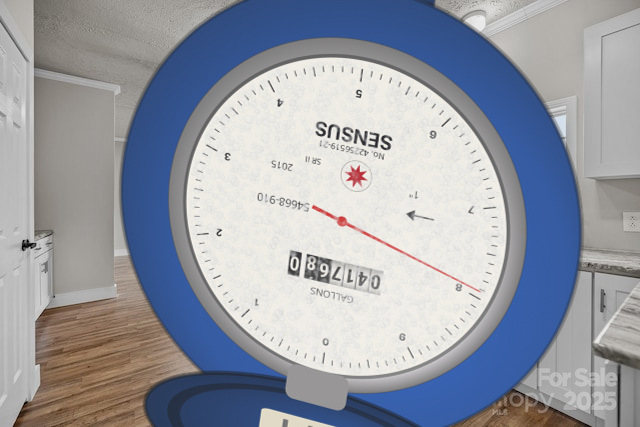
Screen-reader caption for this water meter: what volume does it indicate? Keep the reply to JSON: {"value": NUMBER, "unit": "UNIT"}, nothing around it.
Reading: {"value": 417677.9, "unit": "gal"}
